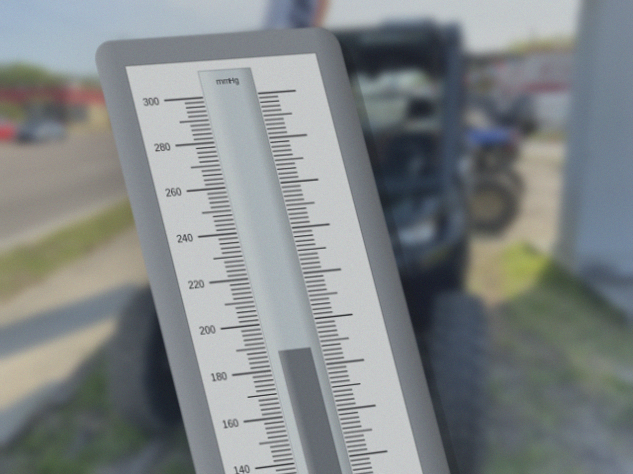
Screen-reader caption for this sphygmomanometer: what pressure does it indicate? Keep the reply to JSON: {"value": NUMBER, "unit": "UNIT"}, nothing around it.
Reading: {"value": 188, "unit": "mmHg"}
